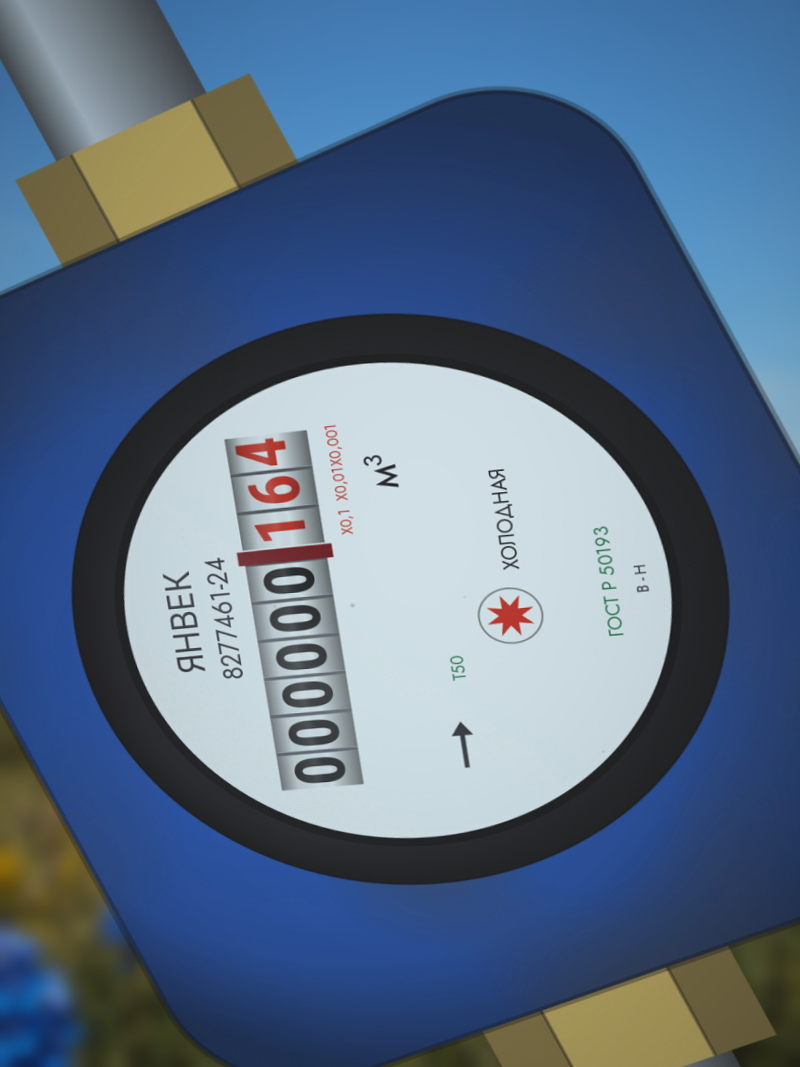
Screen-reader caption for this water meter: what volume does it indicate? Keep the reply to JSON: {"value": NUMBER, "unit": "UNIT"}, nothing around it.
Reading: {"value": 0.164, "unit": "m³"}
